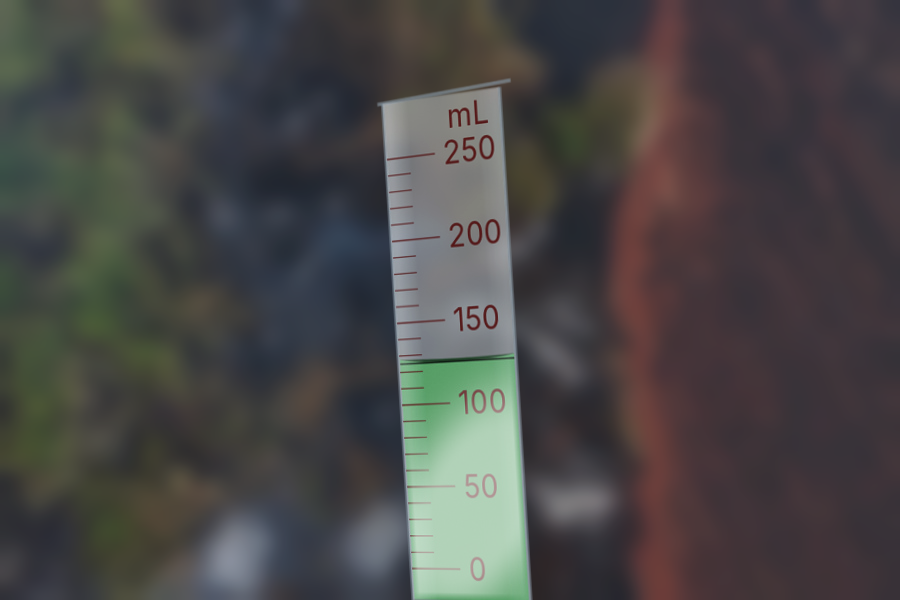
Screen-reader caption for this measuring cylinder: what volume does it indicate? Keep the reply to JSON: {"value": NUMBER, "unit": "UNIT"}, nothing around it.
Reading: {"value": 125, "unit": "mL"}
